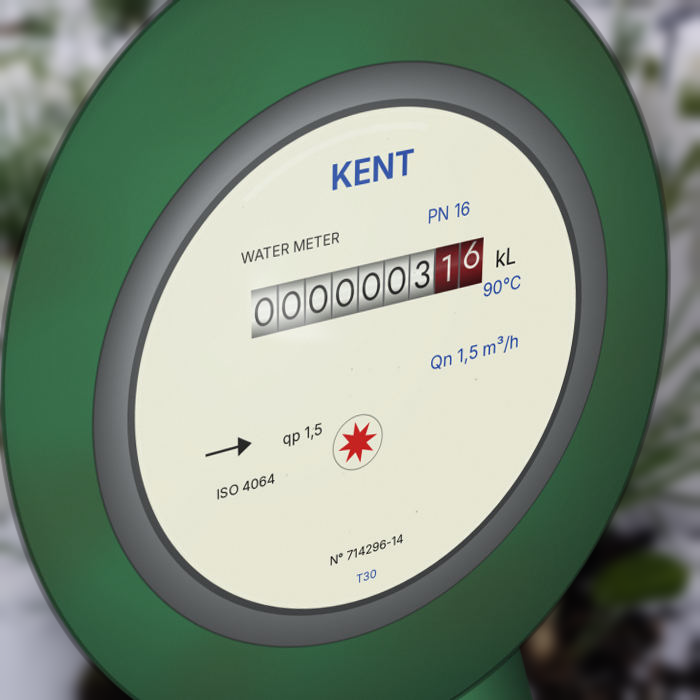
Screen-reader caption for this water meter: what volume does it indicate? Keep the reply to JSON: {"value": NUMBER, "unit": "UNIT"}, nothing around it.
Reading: {"value": 3.16, "unit": "kL"}
